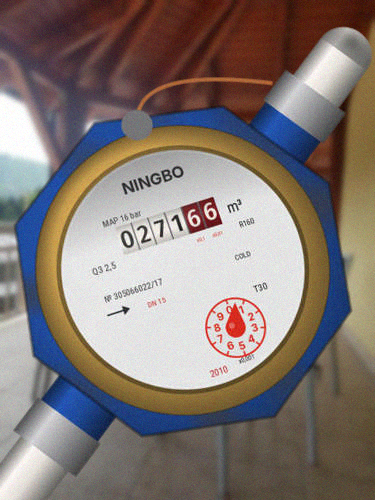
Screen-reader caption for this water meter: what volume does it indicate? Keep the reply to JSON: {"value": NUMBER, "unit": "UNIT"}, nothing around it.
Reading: {"value": 271.660, "unit": "m³"}
